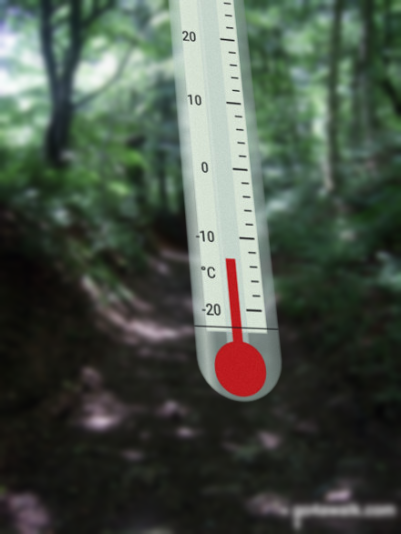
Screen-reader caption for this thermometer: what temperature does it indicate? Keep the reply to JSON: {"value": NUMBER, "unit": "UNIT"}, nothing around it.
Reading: {"value": -13, "unit": "°C"}
